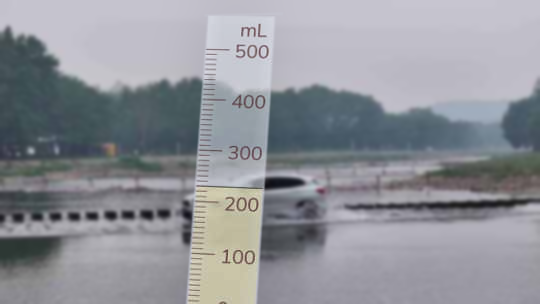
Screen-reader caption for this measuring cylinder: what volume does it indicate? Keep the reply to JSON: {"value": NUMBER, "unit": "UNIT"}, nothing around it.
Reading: {"value": 230, "unit": "mL"}
